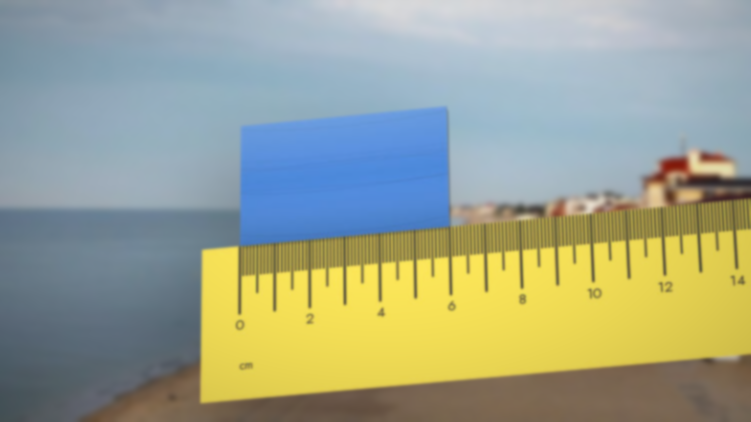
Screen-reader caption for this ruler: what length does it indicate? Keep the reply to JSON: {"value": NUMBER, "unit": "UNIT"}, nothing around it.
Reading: {"value": 6, "unit": "cm"}
